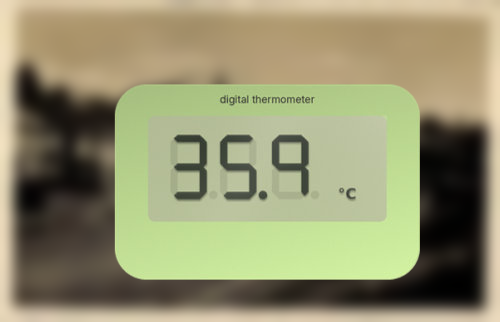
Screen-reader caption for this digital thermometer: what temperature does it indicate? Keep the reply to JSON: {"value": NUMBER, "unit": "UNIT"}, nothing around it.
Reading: {"value": 35.9, "unit": "°C"}
